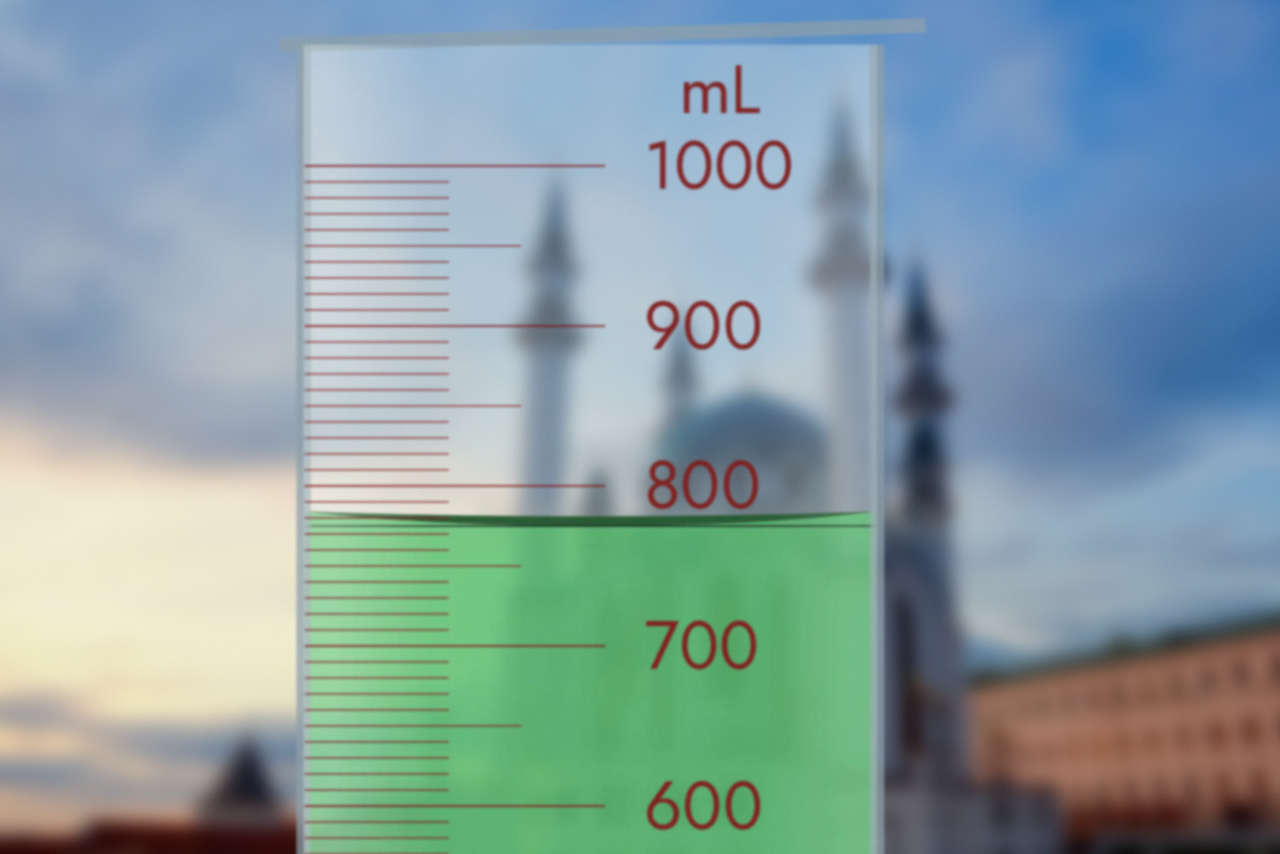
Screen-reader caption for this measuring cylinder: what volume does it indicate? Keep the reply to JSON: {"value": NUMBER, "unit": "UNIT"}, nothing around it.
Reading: {"value": 775, "unit": "mL"}
